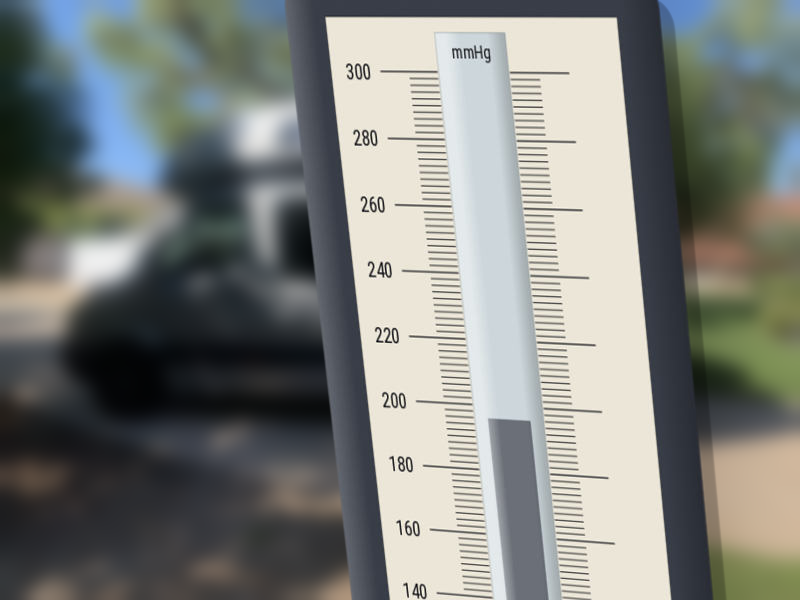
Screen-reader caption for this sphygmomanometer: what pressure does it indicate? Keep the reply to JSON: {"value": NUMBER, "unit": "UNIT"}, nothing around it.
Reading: {"value": 196, "unit": "mmHg"}
